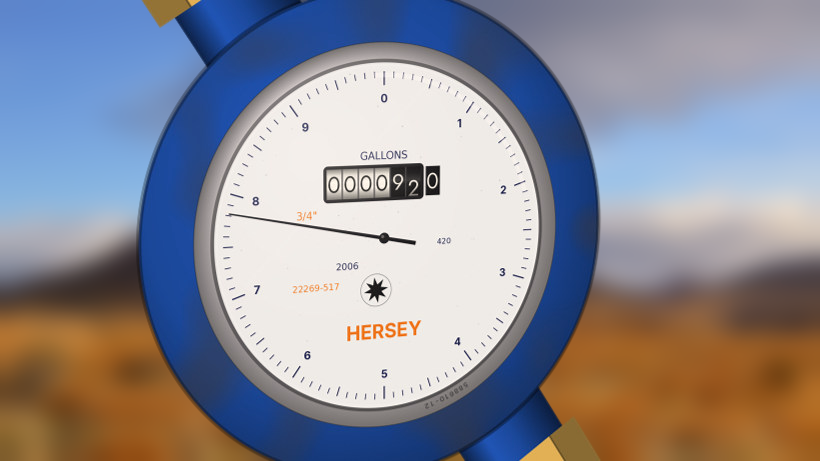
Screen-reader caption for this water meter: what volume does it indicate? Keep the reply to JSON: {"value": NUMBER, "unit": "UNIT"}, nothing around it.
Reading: {"value": 917.8, "unit": "gal"}
